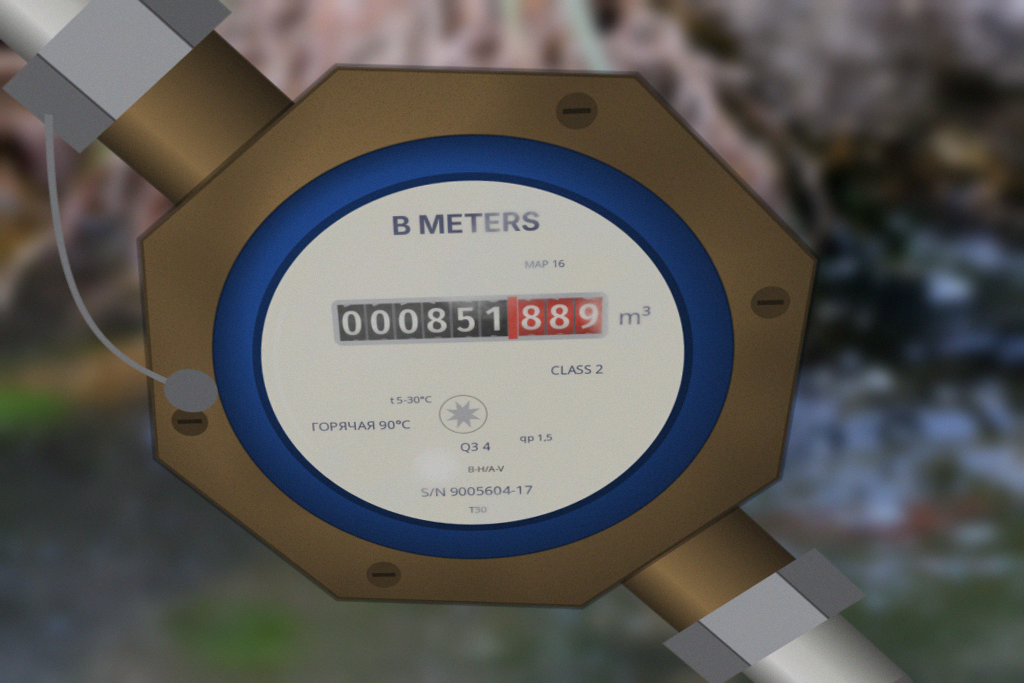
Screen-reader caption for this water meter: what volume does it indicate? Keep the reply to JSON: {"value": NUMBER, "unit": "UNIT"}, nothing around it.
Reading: {"value": 851.889, "unit": "m³"}
